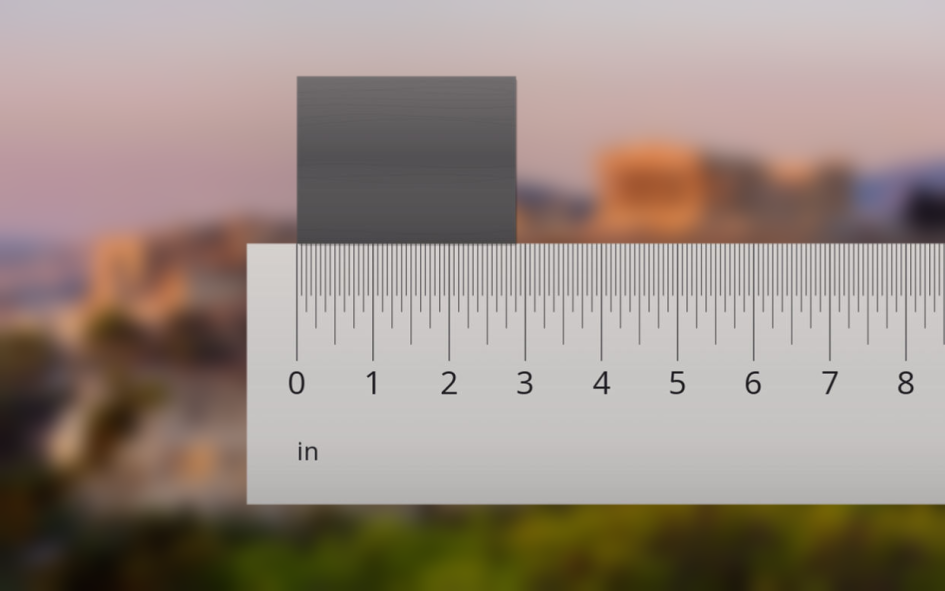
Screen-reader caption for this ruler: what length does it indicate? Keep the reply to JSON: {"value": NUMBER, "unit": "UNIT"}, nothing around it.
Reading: {"value": 2.875, "unit": "in"}
